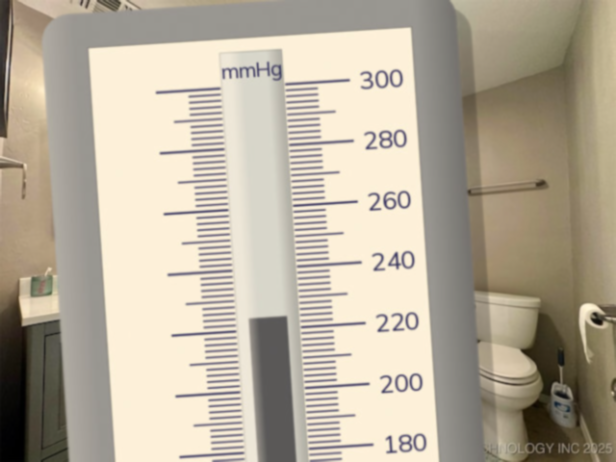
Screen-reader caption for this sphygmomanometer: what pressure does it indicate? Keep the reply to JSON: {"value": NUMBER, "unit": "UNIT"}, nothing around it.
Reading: {"value": 224, "unit": "mmHg"}
